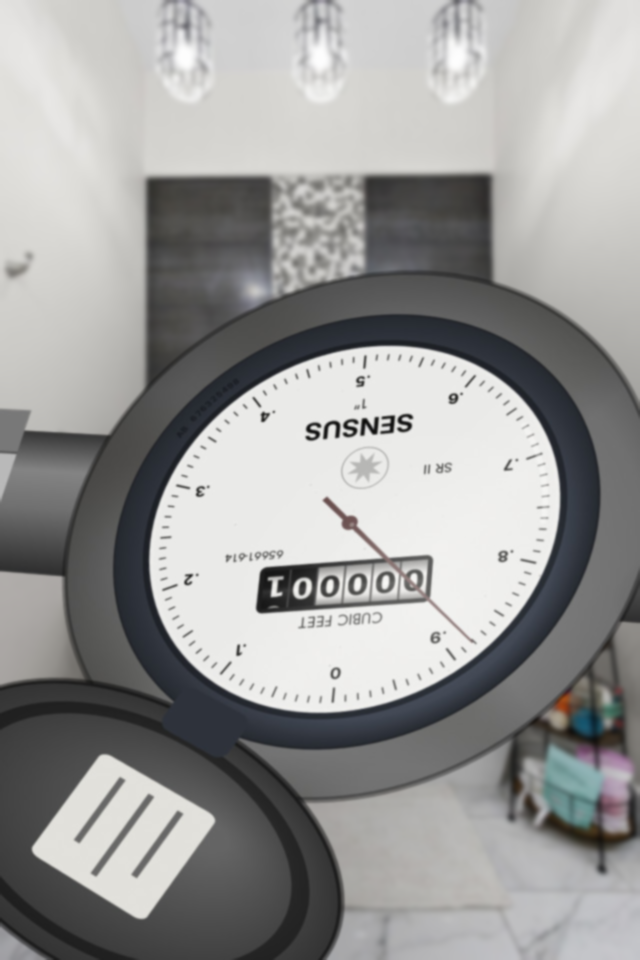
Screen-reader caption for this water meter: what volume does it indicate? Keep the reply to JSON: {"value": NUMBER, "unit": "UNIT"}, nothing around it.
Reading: {"value": 0.88, "unit": "ft³"}
